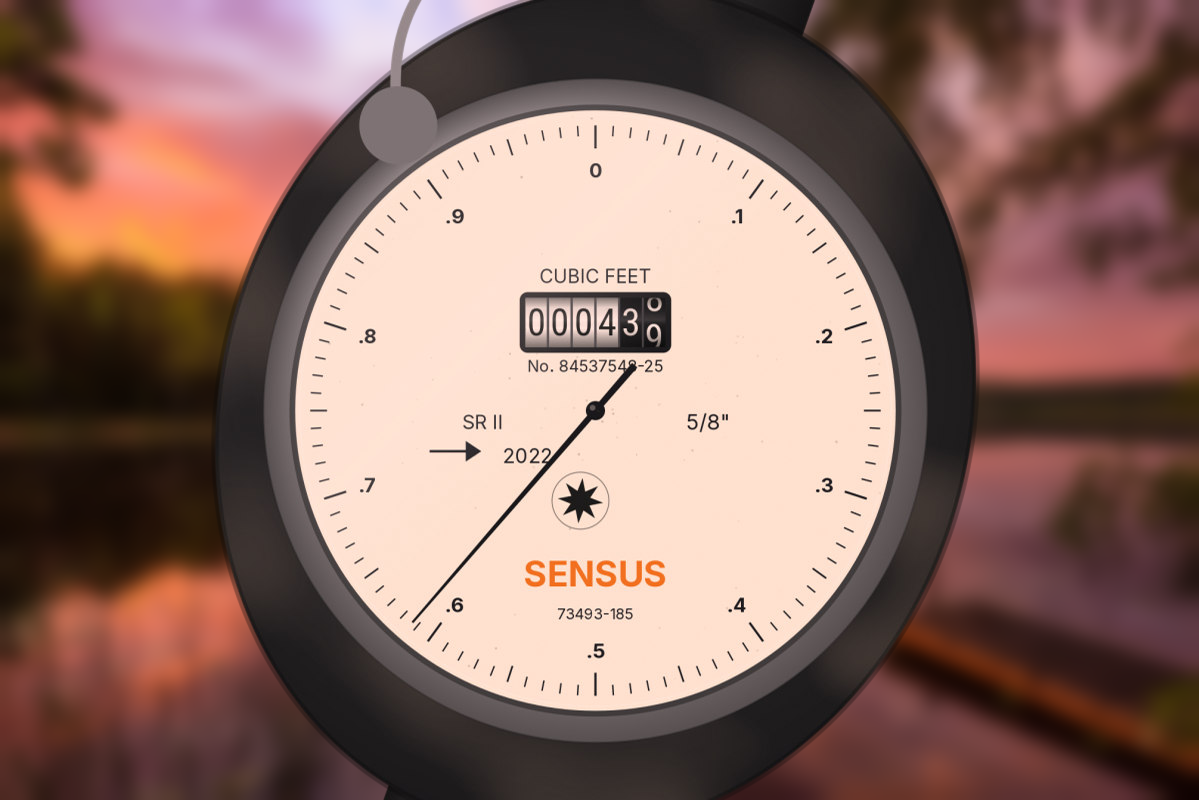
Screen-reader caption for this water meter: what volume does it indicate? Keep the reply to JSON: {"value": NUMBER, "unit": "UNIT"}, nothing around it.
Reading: {"value": 438.61, "unit": "ft³"}
